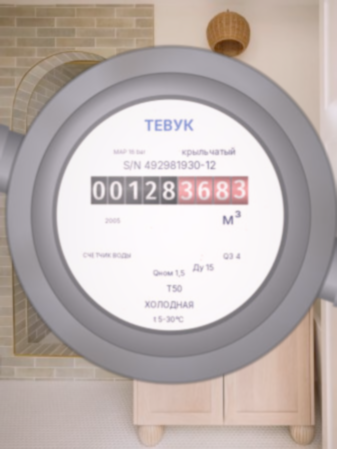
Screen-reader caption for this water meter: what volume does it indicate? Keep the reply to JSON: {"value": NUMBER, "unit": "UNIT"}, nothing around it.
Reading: {"value": 128.3683, "unit": "m³"}
